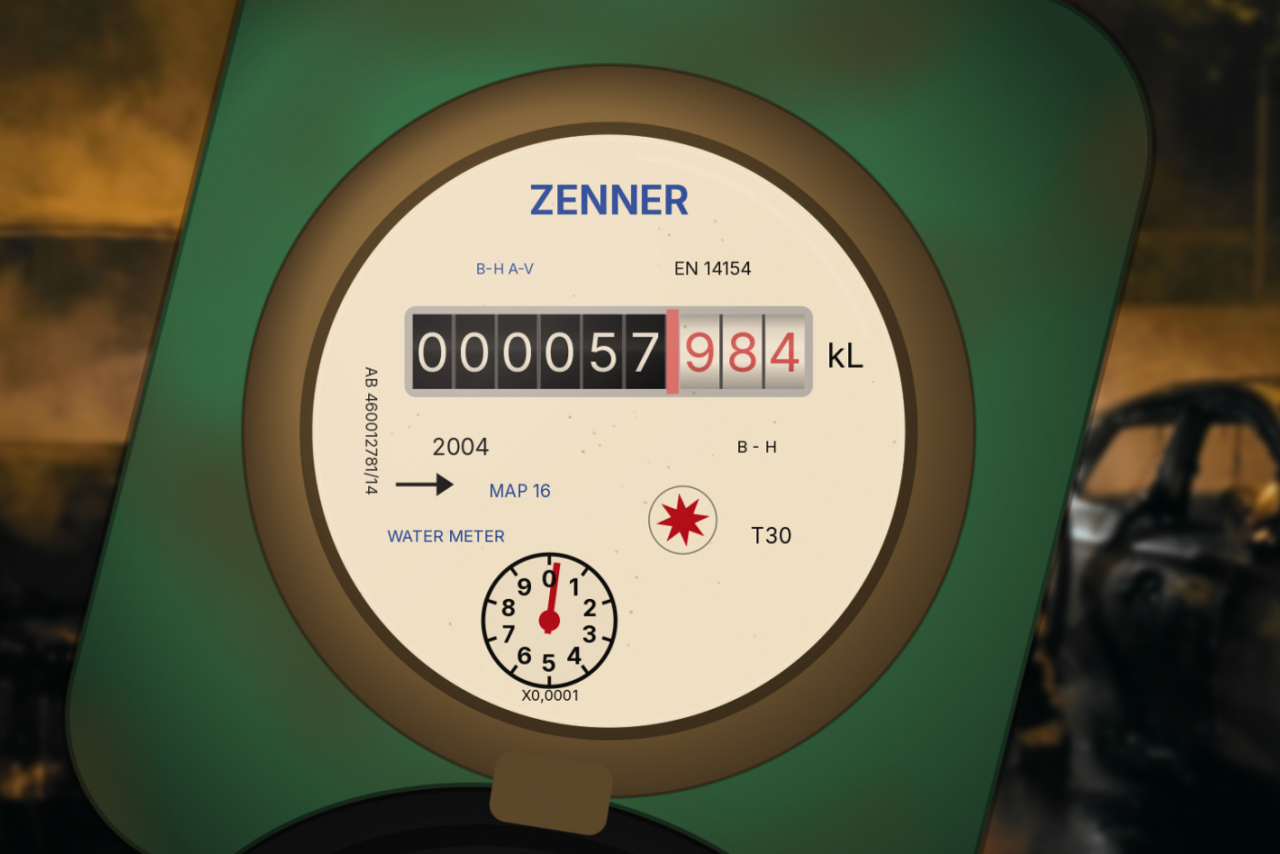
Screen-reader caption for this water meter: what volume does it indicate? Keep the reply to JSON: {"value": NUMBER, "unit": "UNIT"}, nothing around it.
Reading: {"value": 57.9840, "unit": "kL"}
